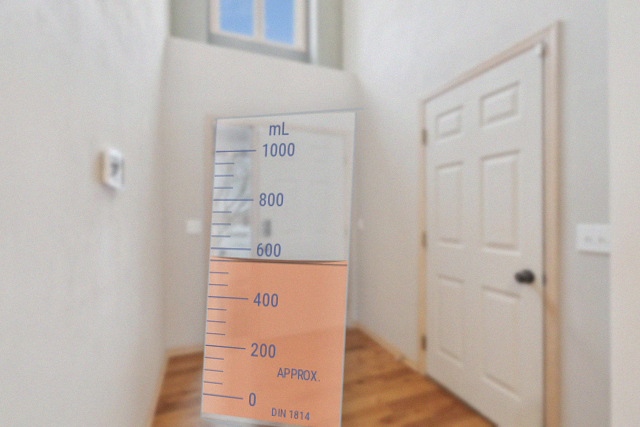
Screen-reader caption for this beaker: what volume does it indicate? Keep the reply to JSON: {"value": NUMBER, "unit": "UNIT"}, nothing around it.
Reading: {"value": 550, "unit": "mL"}
